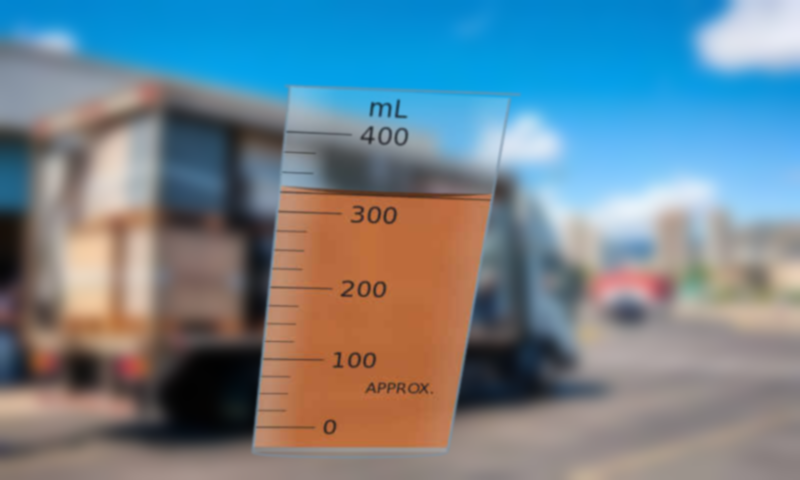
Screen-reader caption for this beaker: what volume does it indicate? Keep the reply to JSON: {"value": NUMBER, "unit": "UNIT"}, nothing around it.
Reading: {"value": 325, "unit": "mL"}
